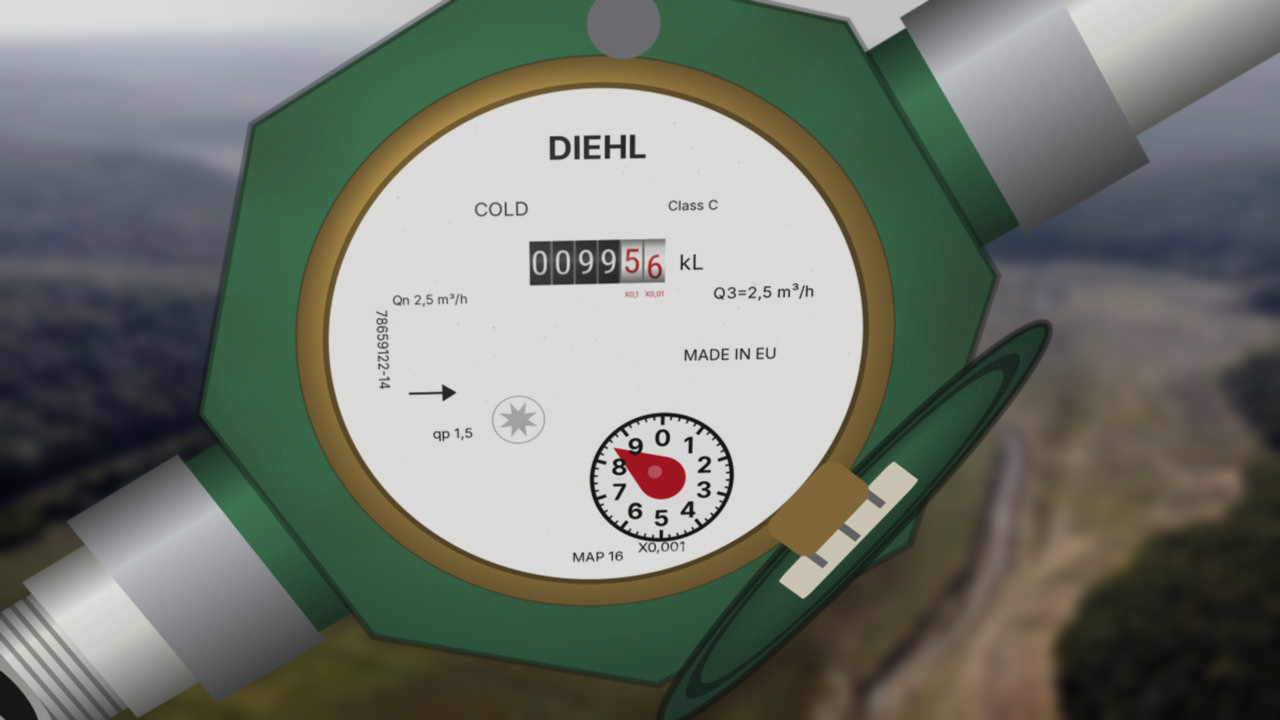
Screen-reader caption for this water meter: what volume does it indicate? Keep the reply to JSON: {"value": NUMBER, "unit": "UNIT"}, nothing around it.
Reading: {"value": 99.558, "unit": "kL"}
